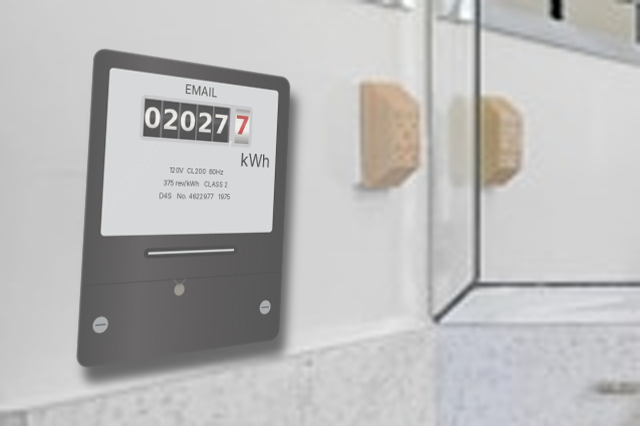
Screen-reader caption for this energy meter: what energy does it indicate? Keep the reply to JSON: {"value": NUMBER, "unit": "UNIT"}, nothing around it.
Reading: {"value": 2027.7, "unit": "kWh"}
